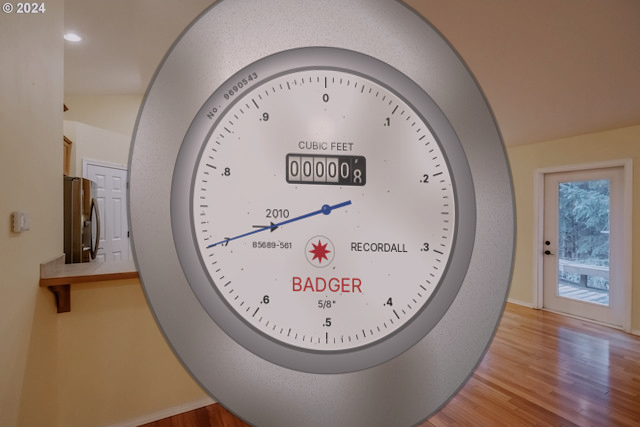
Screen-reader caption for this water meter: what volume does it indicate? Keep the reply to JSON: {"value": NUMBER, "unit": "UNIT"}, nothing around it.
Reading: {"value": 7.70, "unit": "ft³"}
